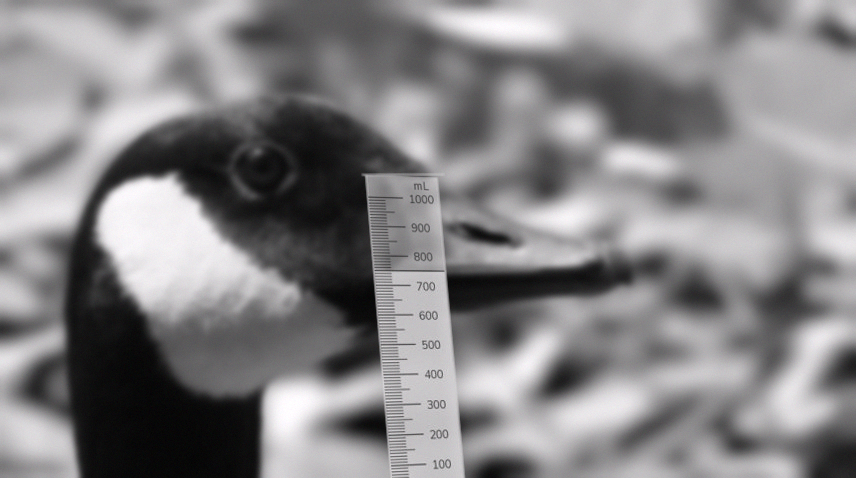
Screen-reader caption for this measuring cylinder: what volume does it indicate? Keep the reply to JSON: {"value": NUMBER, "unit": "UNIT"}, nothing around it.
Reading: {"value": 750, "unit": "mL"}
